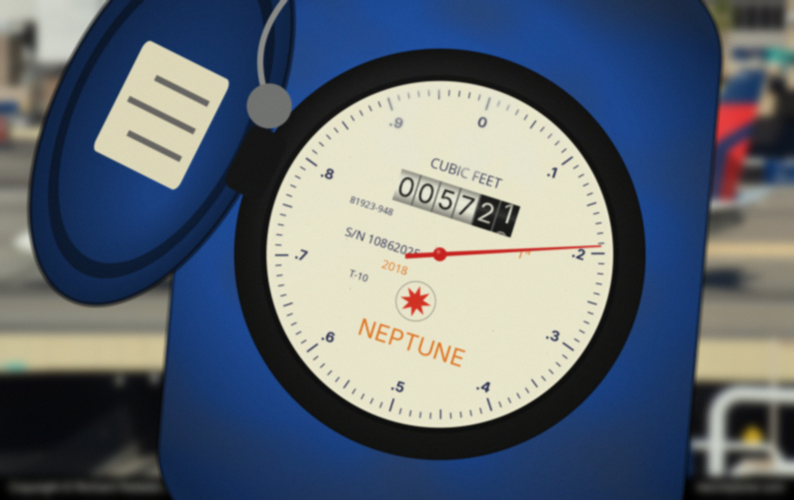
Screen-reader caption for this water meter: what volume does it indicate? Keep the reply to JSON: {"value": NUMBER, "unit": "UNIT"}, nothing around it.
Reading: {"value": 5721.19, "unit": "ft³"}
